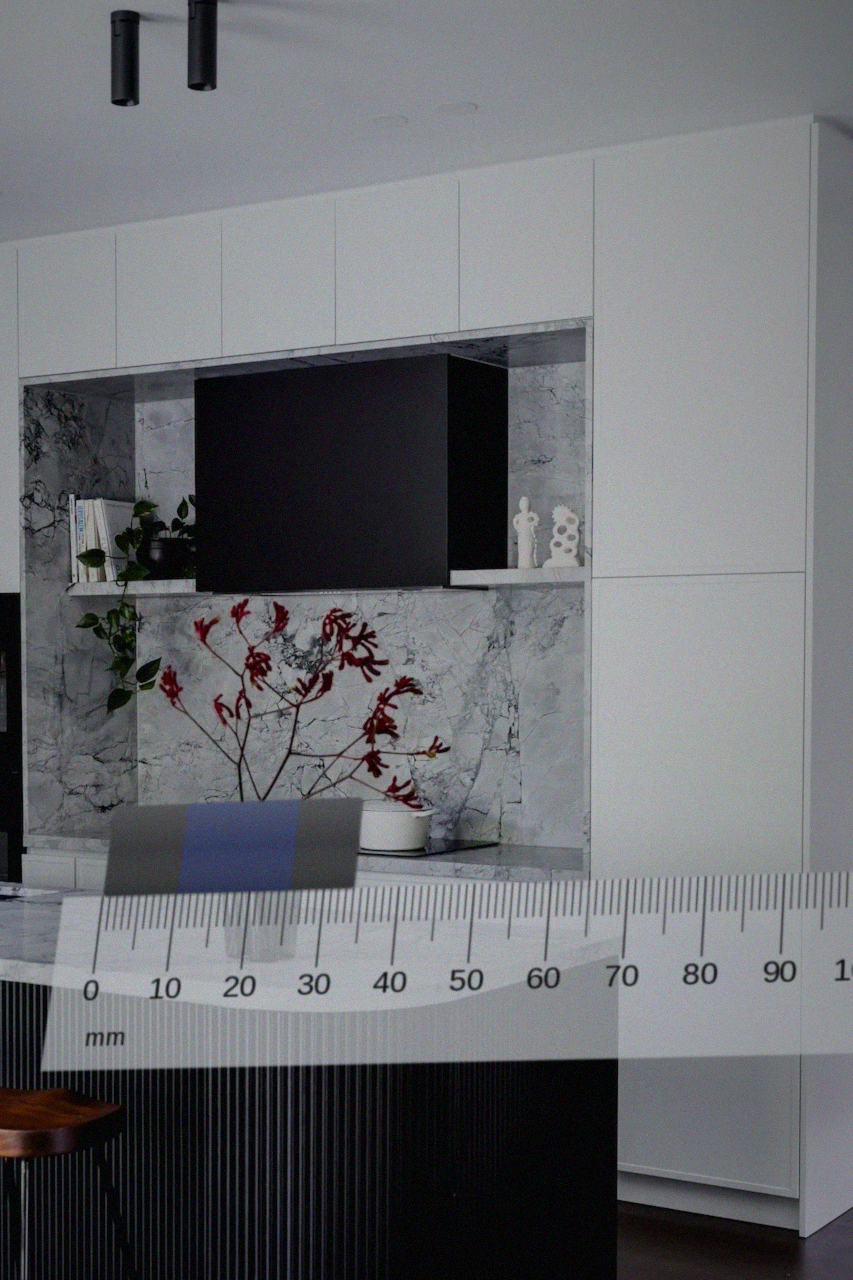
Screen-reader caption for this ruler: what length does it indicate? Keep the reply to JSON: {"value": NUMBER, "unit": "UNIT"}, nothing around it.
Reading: {"value": 34, "unit": "mm"}
